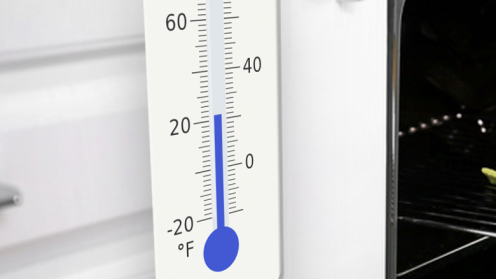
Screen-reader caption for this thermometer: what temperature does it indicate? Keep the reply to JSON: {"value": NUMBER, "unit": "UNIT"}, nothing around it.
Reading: {"value": 22, "unit": "°F"}
